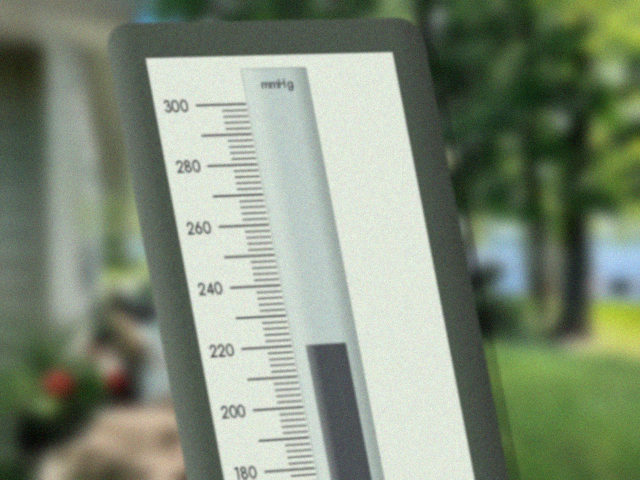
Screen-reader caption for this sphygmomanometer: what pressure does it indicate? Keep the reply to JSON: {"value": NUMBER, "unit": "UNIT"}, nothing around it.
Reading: {"value": 220, "unit": "mmHg"}
